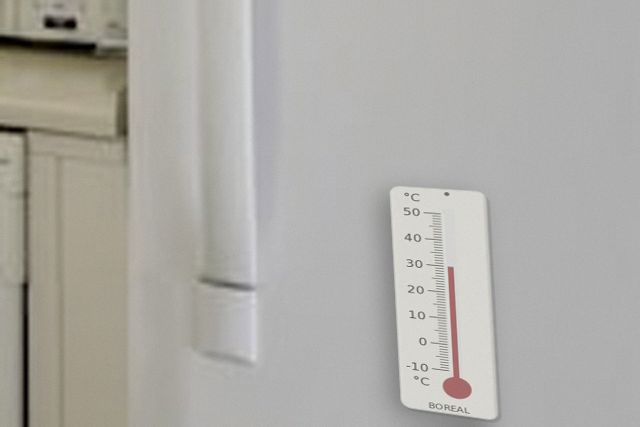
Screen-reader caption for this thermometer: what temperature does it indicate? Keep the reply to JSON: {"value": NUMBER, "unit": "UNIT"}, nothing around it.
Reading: {"value": 30, "unit": "°C"}
